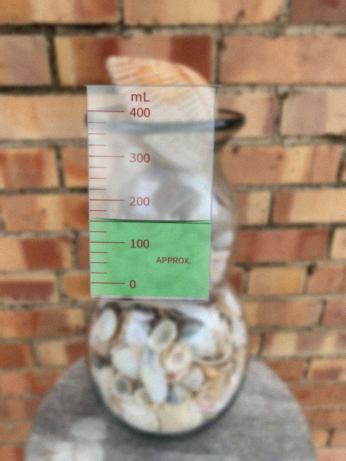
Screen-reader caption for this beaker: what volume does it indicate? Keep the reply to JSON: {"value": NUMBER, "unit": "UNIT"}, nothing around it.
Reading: {"value": 150, "unit": "mL"}
